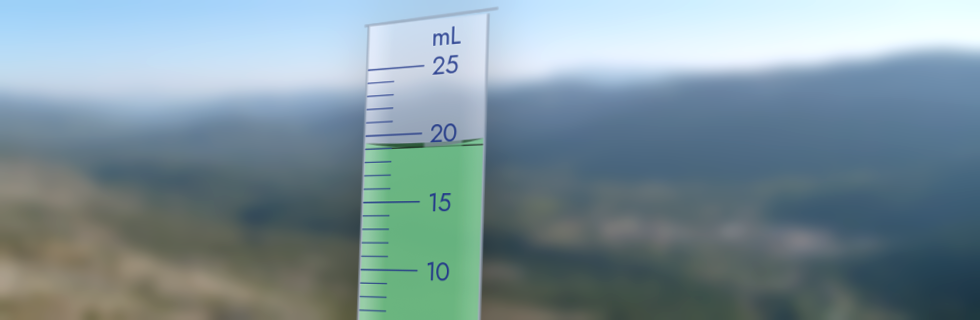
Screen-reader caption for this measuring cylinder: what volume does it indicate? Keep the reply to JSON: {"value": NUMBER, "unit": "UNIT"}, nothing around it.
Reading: {"value": 19, "unit": "mL"}
